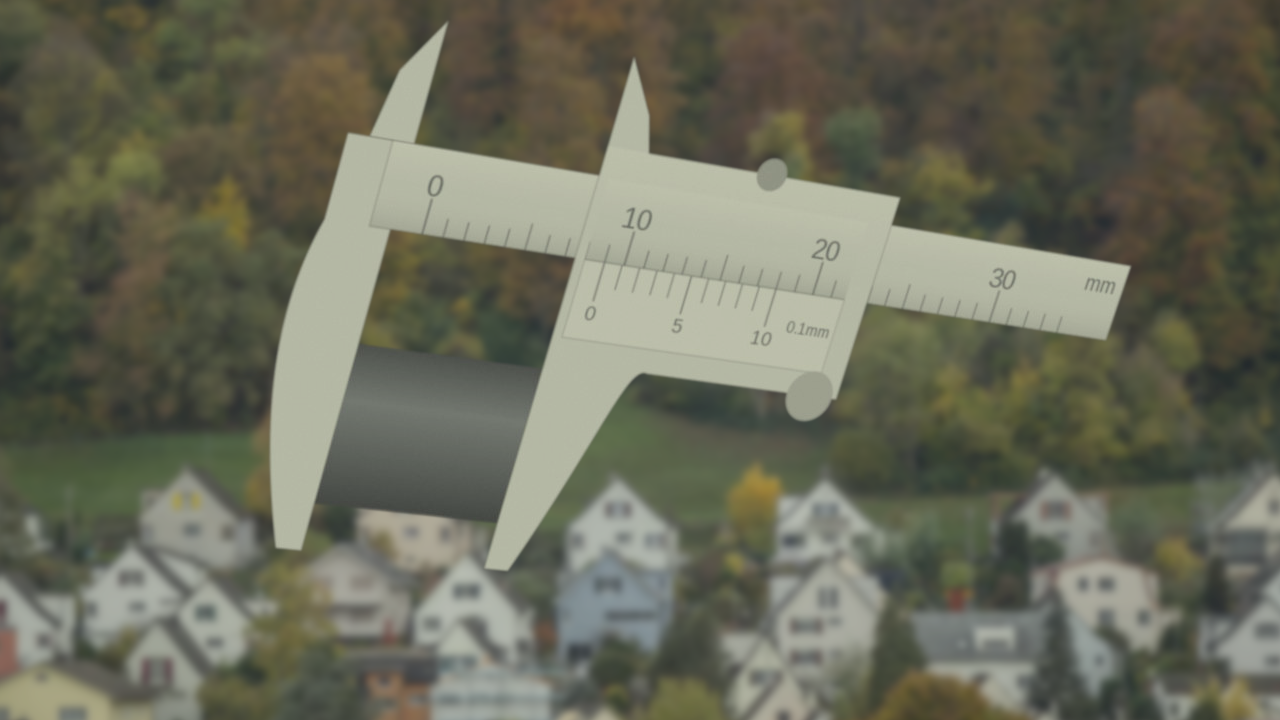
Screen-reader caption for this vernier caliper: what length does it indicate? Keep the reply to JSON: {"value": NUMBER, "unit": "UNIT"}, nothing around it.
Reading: {"value": 9.0, "unit": "mm"}
